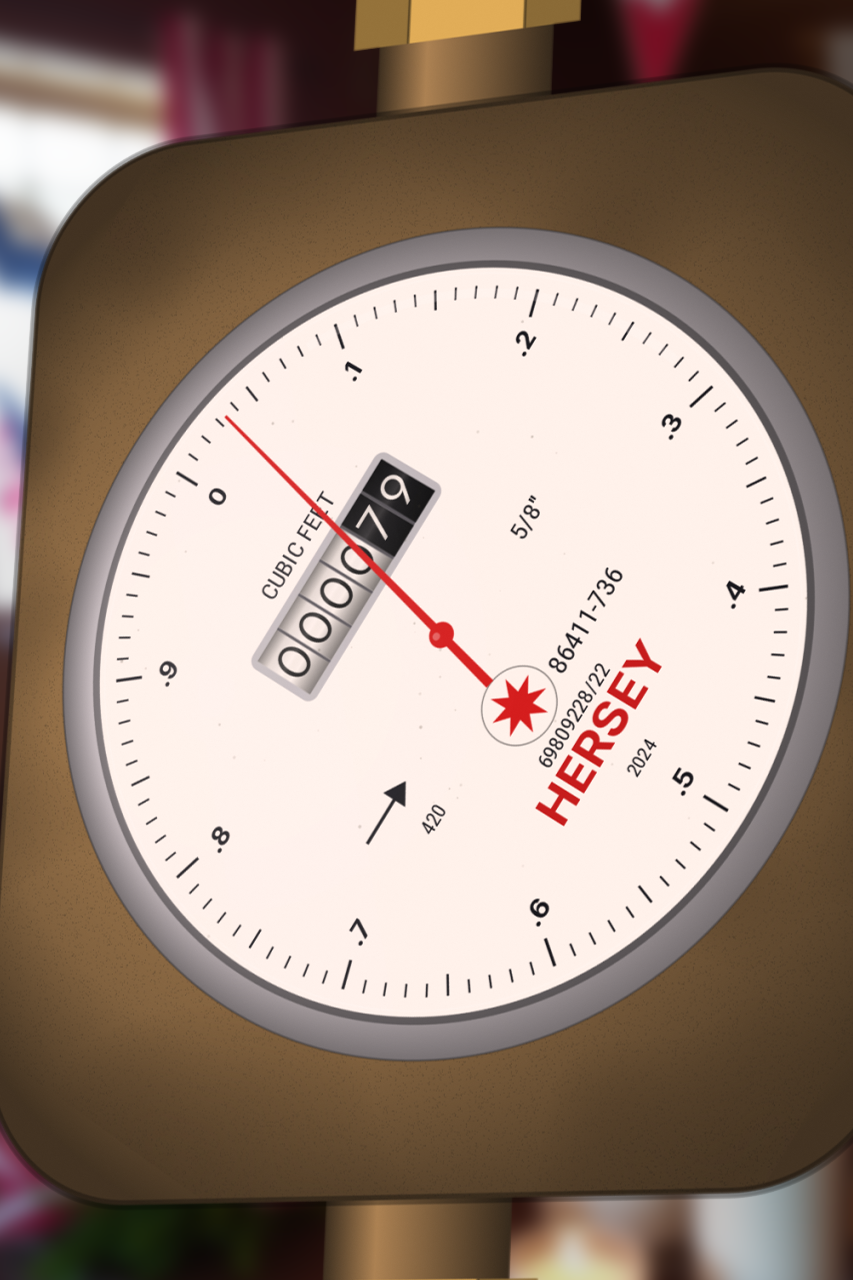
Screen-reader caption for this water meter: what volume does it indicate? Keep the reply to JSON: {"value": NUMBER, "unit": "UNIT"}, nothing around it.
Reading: {"value": 79.03, "unit": "ft³"}
